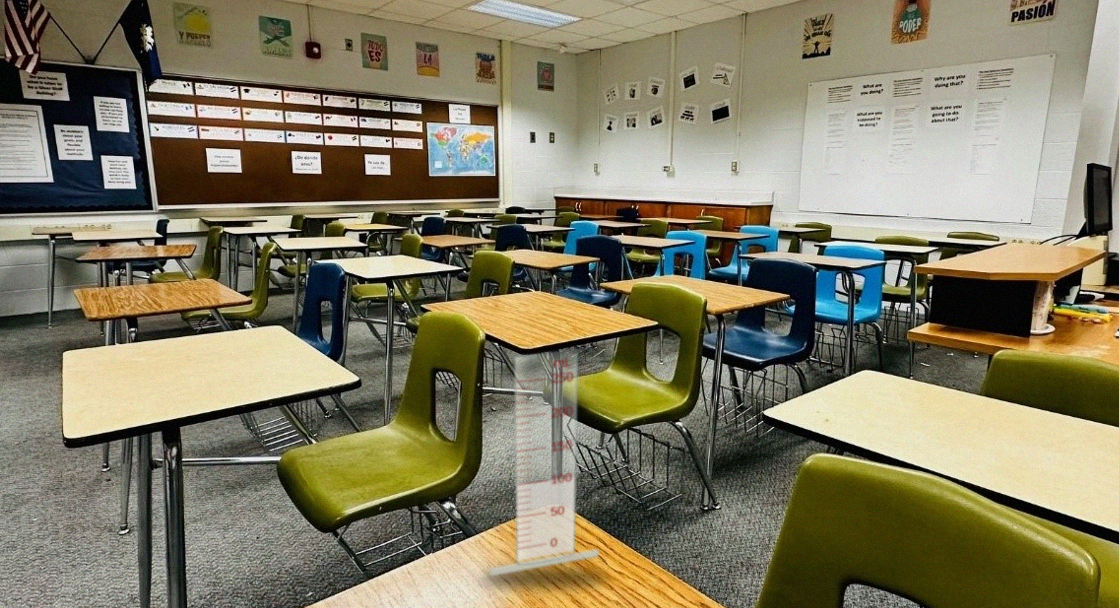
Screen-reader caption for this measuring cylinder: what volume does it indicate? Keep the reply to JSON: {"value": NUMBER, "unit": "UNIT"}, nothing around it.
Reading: {"value": 100, "unit": "mL"}
